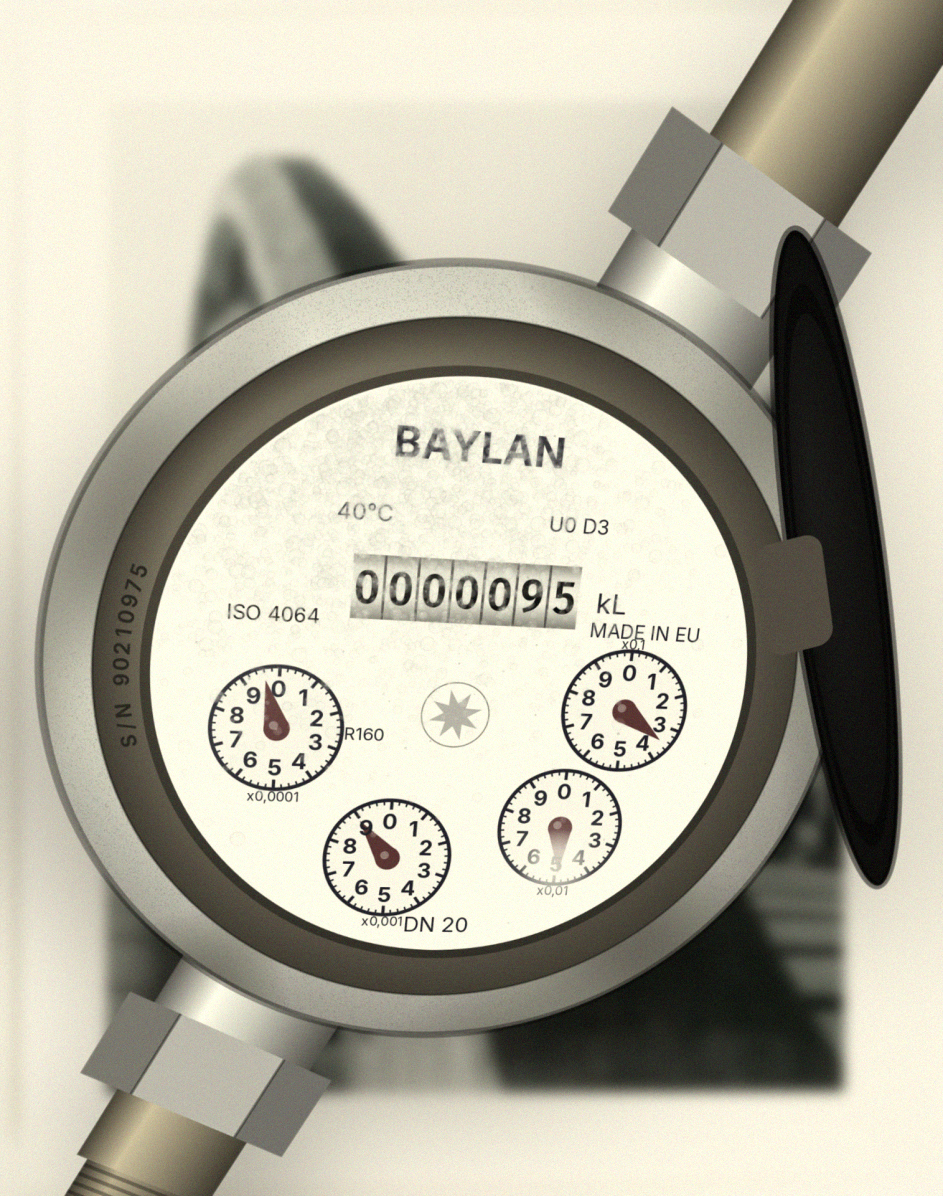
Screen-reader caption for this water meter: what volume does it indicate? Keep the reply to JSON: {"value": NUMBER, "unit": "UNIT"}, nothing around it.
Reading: {"value": 95.3489, "unit": "kL"}
